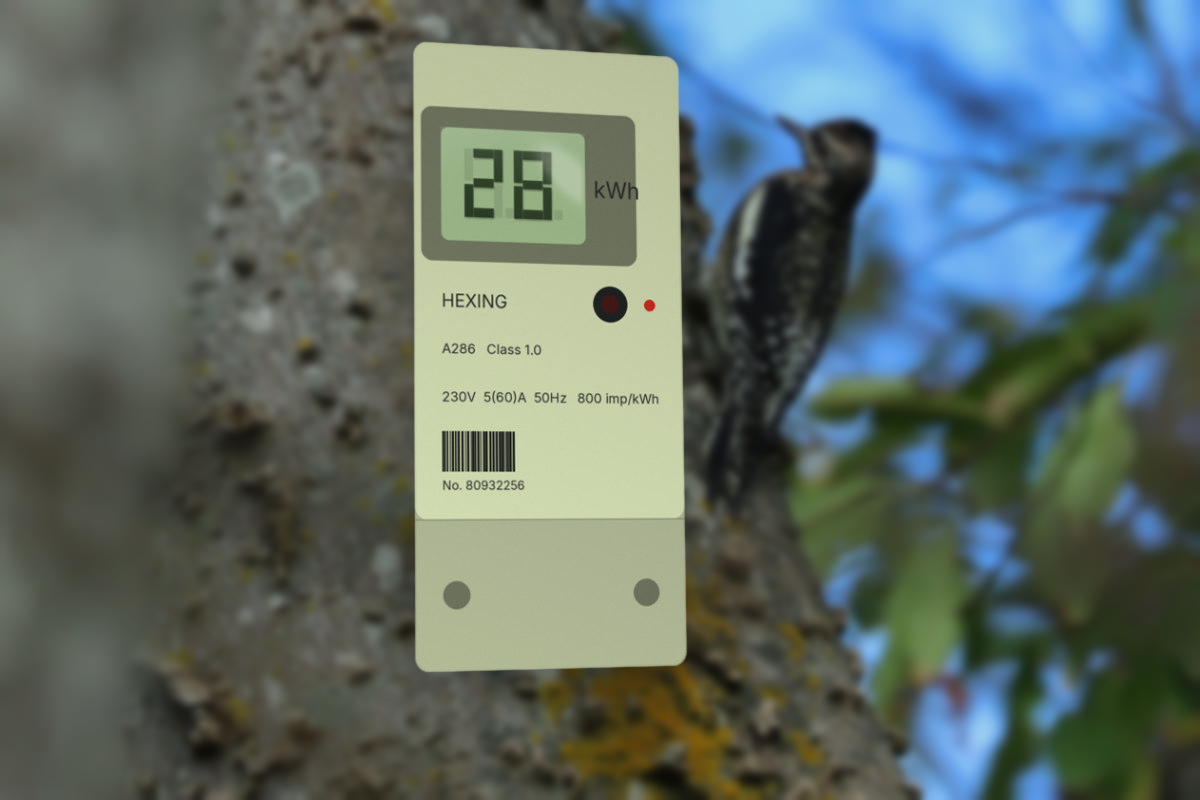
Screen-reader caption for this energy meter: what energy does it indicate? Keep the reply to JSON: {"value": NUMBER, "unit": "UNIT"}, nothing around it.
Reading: {"value": 28, "unit": "kWh"}
